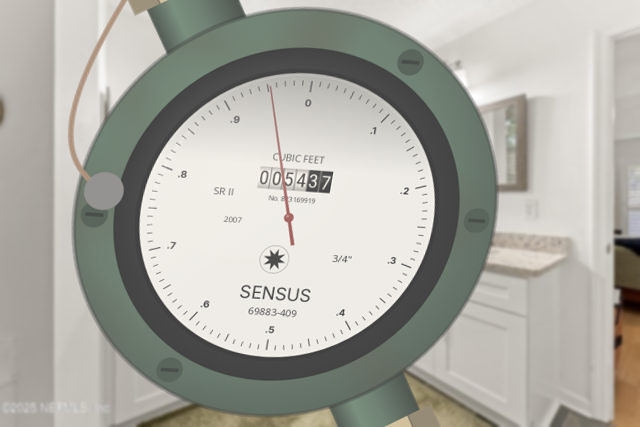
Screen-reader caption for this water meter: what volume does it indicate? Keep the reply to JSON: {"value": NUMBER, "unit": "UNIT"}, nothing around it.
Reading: {"value": 5436.95, "unit": "ft³"}
